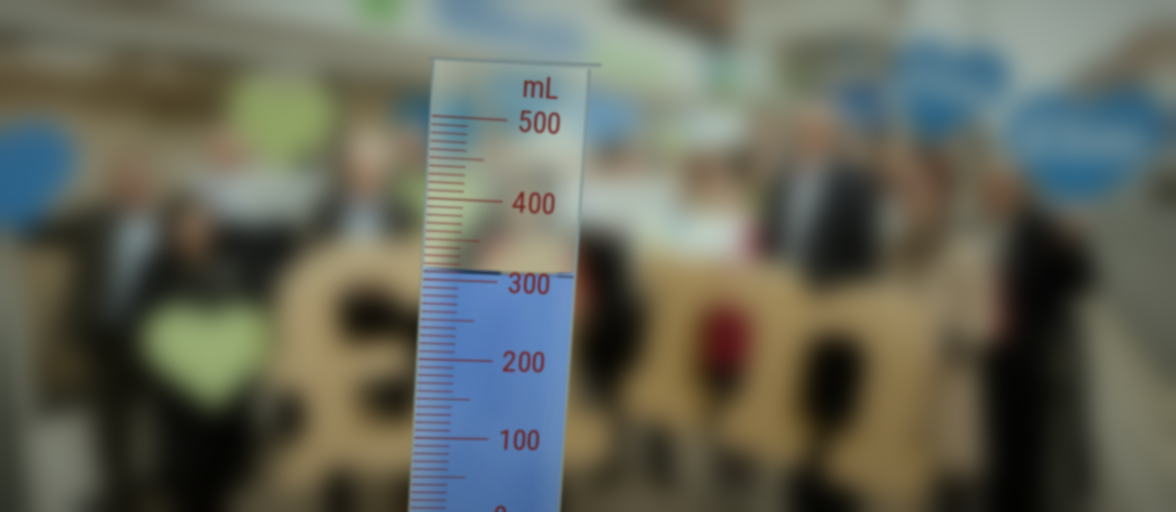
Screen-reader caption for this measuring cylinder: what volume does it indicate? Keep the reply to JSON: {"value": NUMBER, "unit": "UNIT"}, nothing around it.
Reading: {"value": 310, "unit": "mL"}
